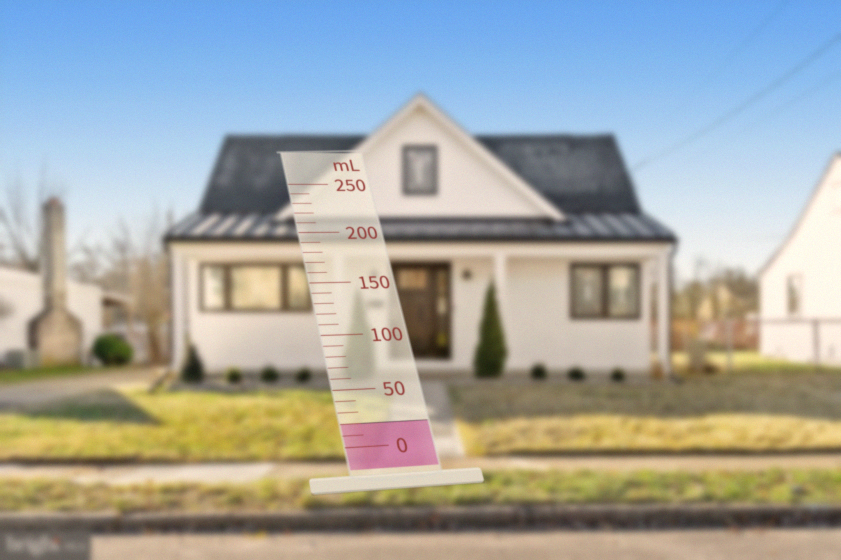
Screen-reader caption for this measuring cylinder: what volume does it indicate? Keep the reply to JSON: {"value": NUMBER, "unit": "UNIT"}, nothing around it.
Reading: {"value": 20, "unit": "mL"}
